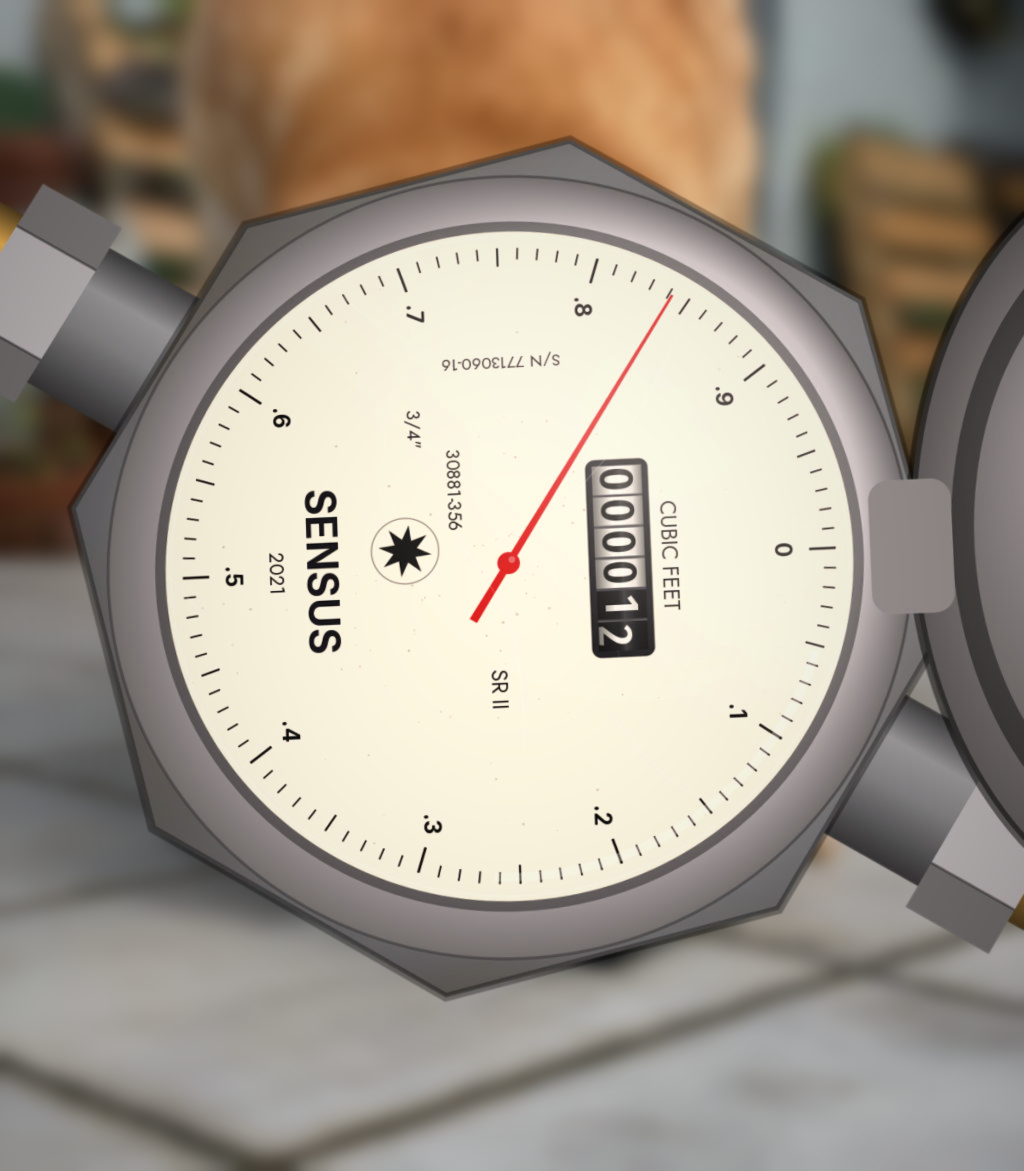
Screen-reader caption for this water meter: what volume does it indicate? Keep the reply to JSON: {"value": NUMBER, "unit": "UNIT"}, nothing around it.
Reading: {"value": 11.84, "unit": "ft³"}
